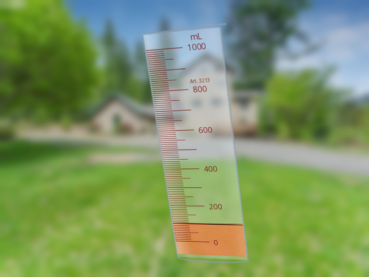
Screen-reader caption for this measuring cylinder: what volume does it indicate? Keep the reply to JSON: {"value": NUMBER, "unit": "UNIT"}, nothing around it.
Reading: {"value": 100, "unit": "mL"}
